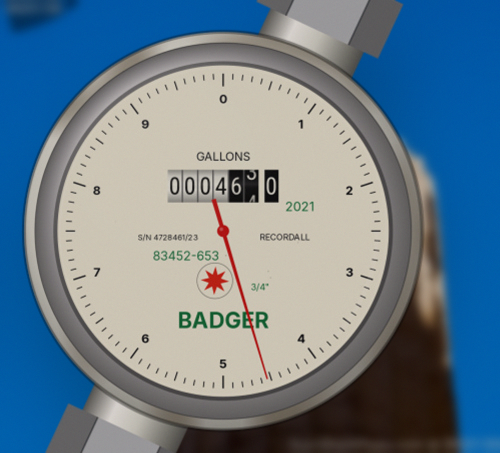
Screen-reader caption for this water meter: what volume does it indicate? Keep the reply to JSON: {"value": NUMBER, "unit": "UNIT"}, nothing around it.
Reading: {"value": 4634.5, "unit": "gal"}
